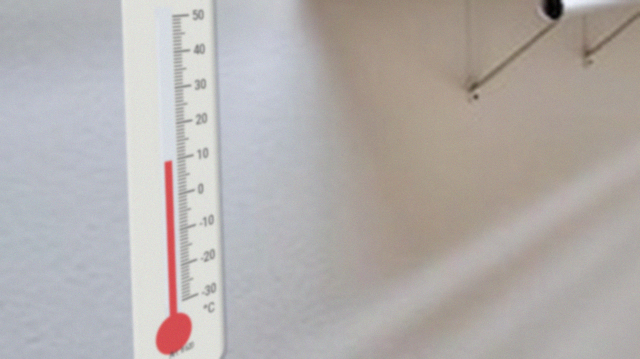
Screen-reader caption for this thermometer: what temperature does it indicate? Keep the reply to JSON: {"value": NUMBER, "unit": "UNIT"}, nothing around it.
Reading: {"value": 10, "unit": "°C"}
